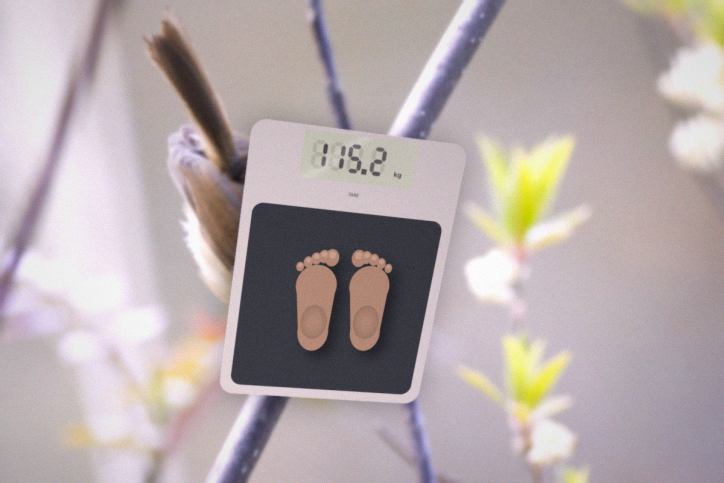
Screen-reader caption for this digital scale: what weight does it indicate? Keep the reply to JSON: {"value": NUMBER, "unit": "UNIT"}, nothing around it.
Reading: {"value": 115.2, "unit": "kg"}
